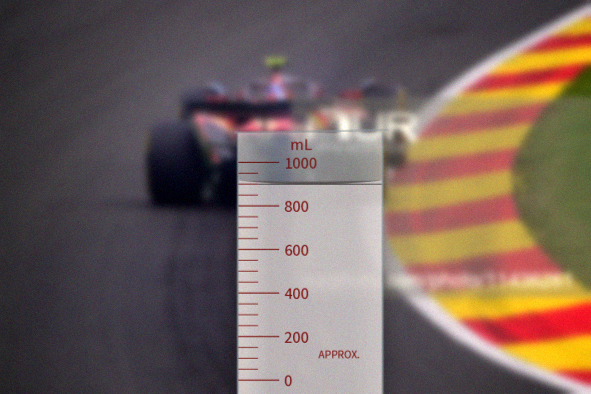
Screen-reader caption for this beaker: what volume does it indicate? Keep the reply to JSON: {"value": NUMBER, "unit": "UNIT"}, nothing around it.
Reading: {"value": 900, "unit": "mL"}
